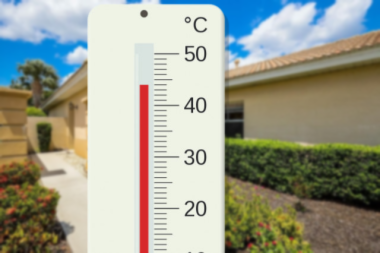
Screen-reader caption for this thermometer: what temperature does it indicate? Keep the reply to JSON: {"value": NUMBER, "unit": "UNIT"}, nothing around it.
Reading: {"value": 44, "unit": "°C"}
